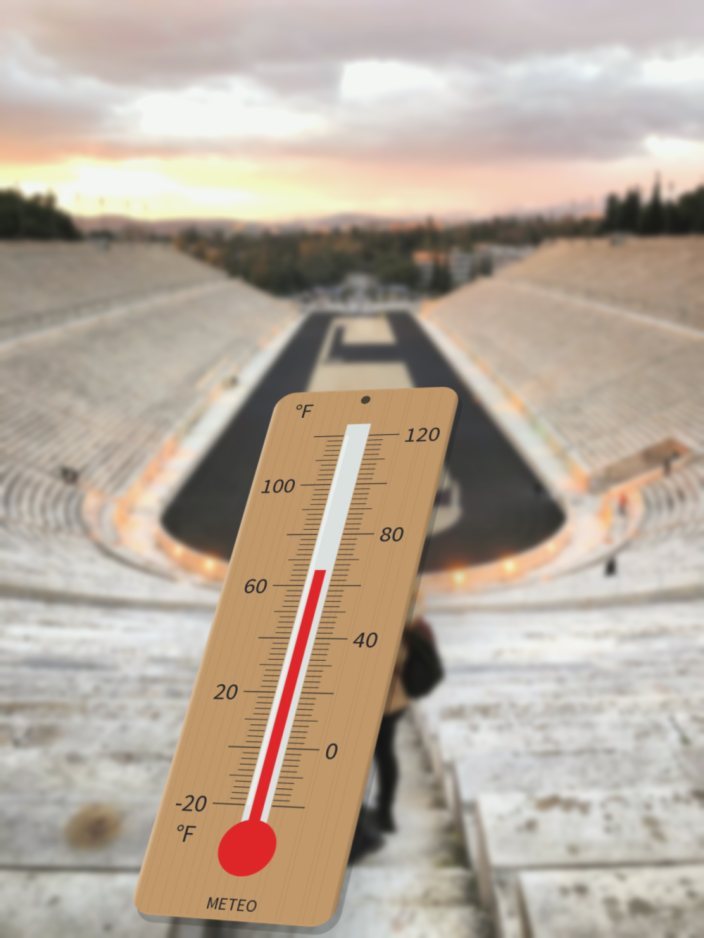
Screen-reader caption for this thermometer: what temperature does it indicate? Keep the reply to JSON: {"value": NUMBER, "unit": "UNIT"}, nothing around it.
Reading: {"value": 66, "unit": "°F"}
